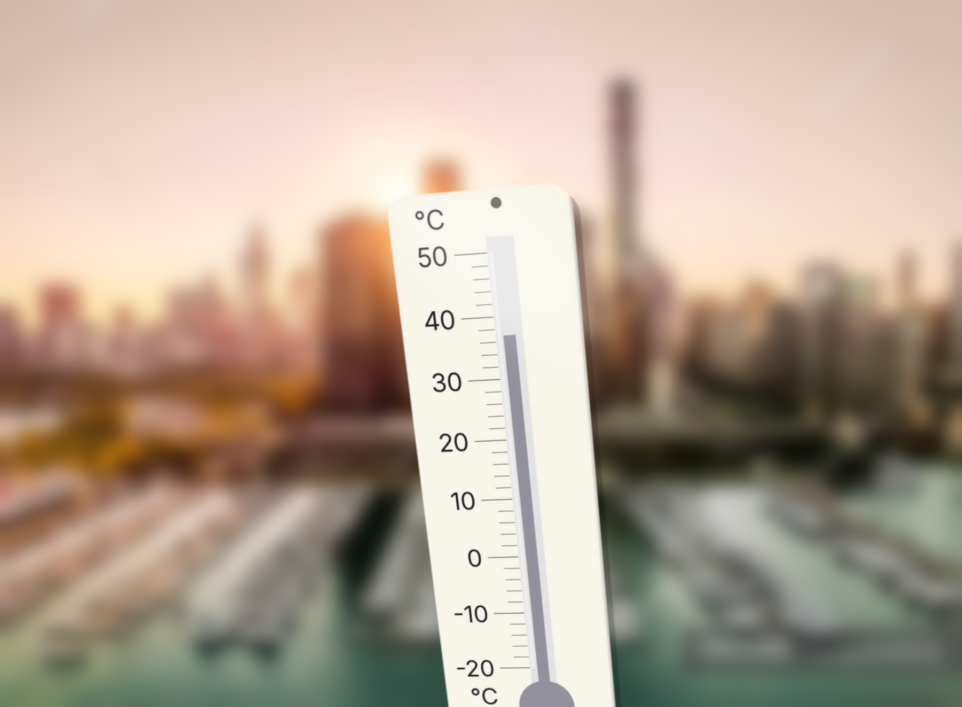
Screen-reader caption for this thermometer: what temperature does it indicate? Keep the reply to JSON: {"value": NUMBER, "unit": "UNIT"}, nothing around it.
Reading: {"value": 37, "unit": "°C"}
